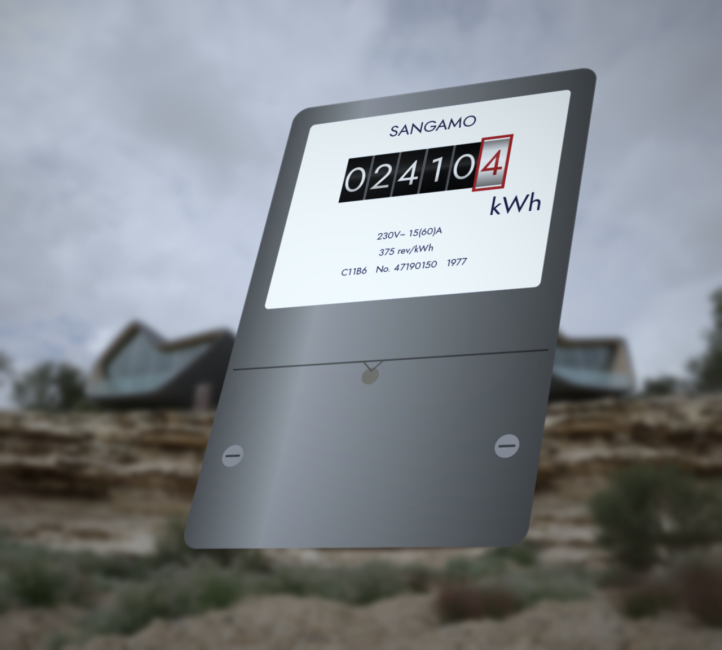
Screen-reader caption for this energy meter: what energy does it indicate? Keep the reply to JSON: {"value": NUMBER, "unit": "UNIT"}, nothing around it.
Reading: {"value": 2410.4, "unit": "kWh"}
